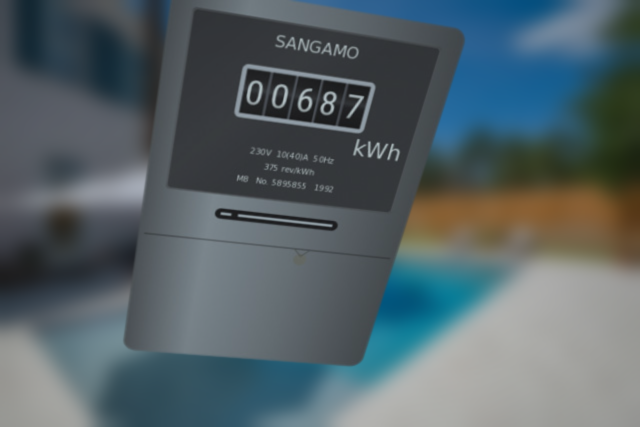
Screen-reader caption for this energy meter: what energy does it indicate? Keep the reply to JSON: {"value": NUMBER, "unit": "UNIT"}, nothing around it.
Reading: {"value": 687, "unit": "kWh"}
